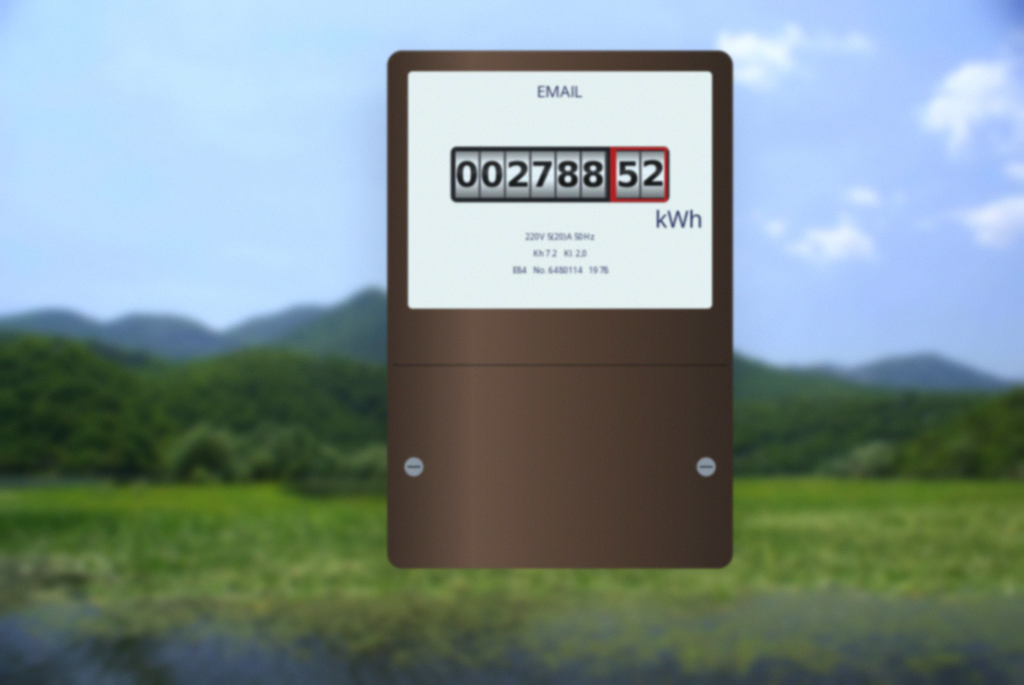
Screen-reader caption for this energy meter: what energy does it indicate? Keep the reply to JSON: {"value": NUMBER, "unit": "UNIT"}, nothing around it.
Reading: {"value": 2788.52, "unit": "kWh"}
